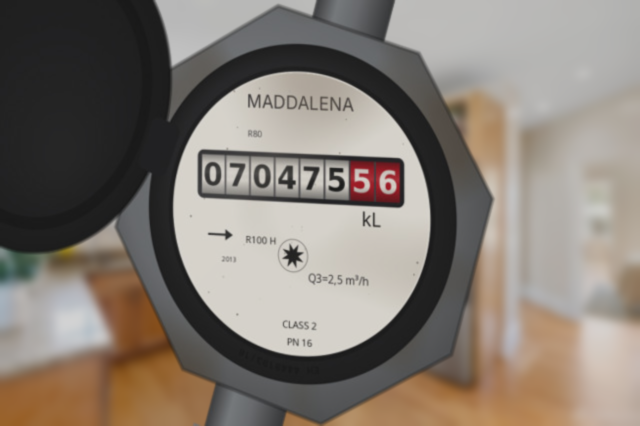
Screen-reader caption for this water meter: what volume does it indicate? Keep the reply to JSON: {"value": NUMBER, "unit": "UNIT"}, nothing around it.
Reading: {"value": 70475.56, "unit": "kL"}
